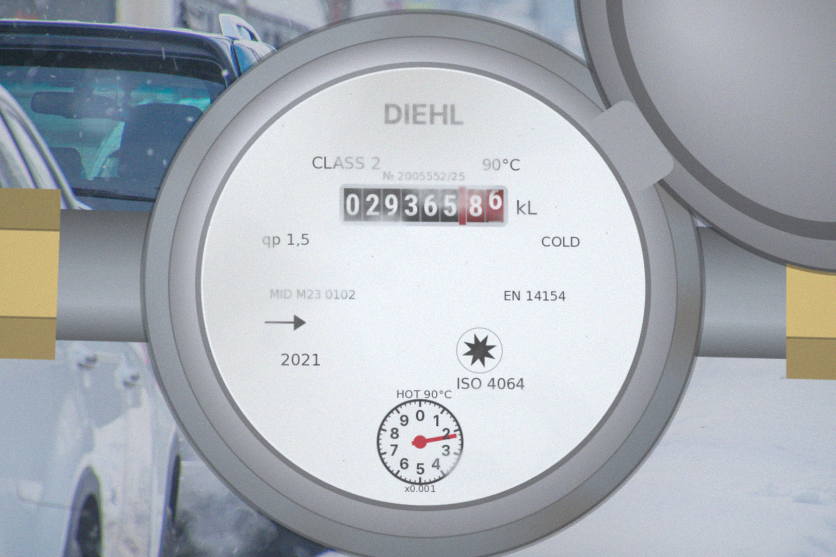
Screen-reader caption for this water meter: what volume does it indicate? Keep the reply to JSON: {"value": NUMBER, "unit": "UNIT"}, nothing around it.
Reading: {"value": 29365.862, "unit": "kL"}
